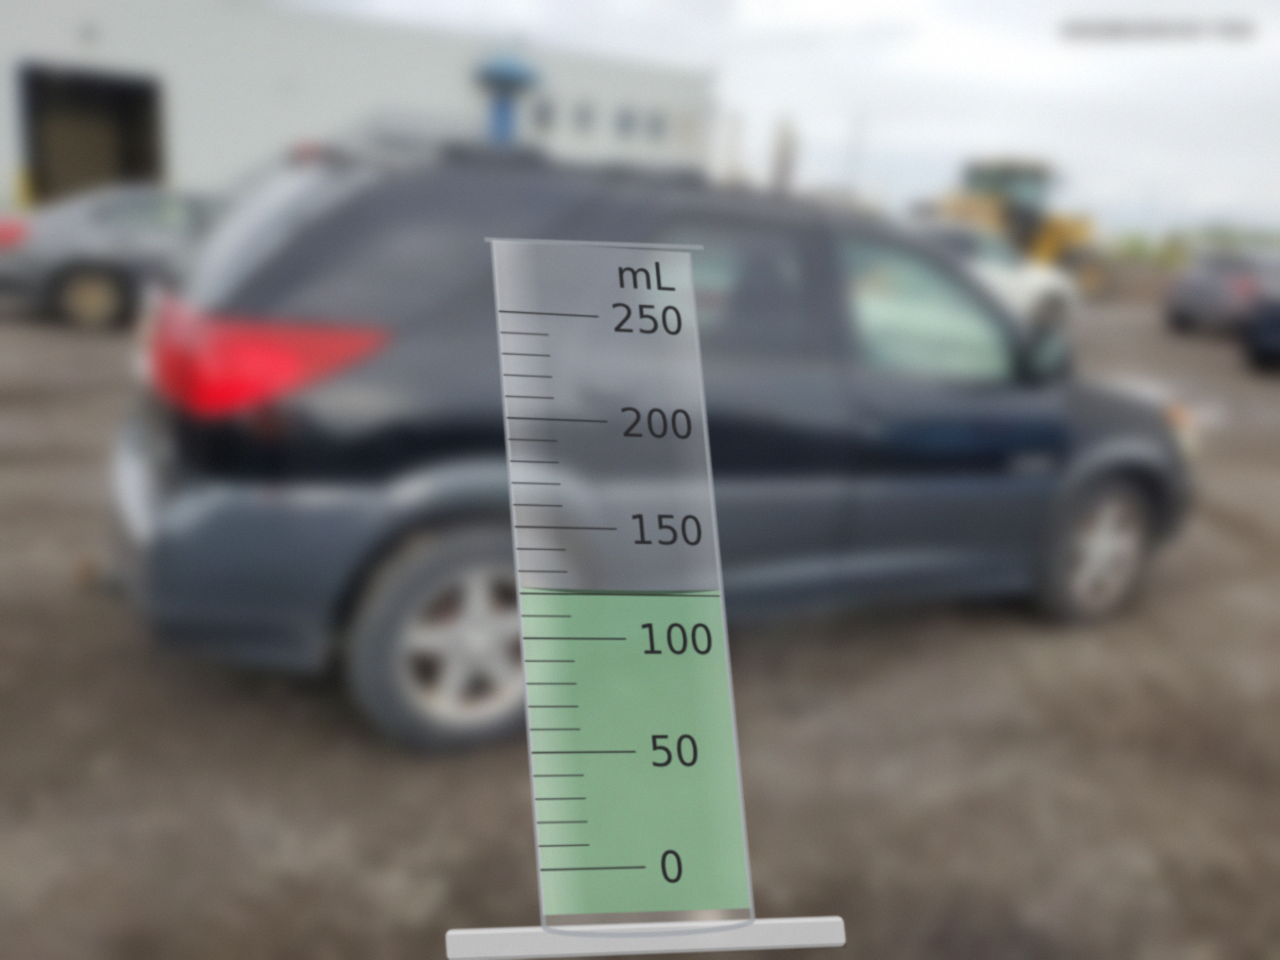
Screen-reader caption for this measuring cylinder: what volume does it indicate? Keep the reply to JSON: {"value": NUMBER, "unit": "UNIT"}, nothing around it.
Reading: {"value": 120, "unit": "mL"}
